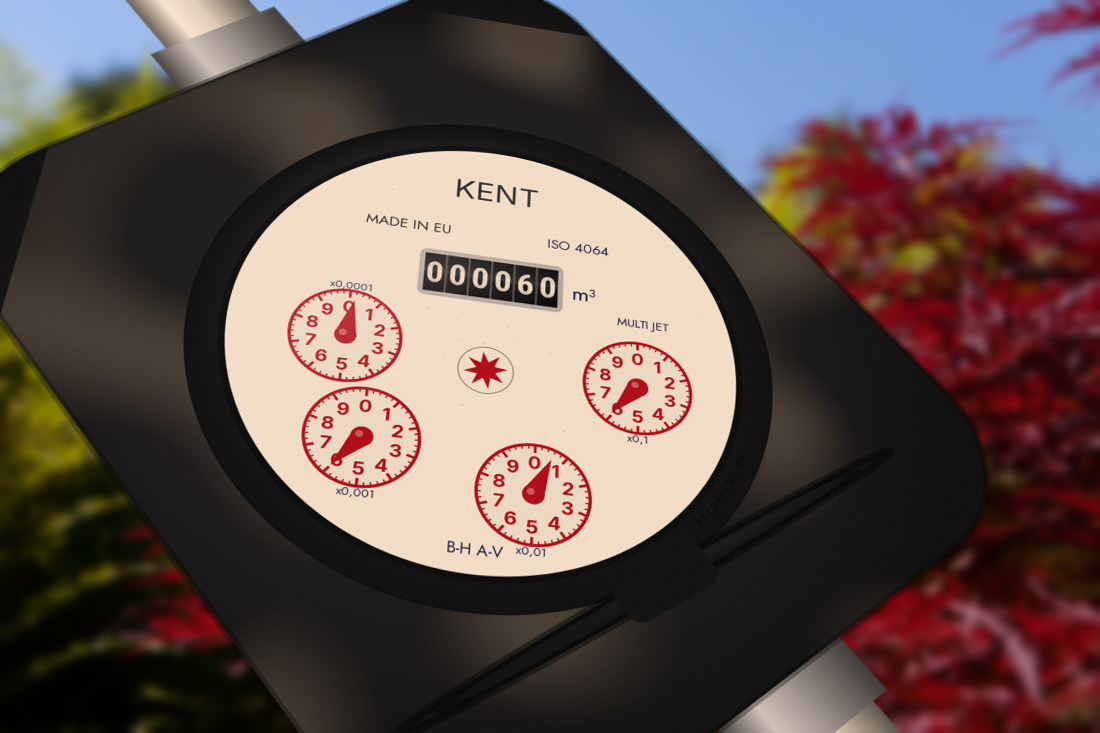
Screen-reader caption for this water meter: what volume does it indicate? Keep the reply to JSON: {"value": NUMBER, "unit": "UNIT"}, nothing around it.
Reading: {"value": 60.6060, "unit": "m³"}
